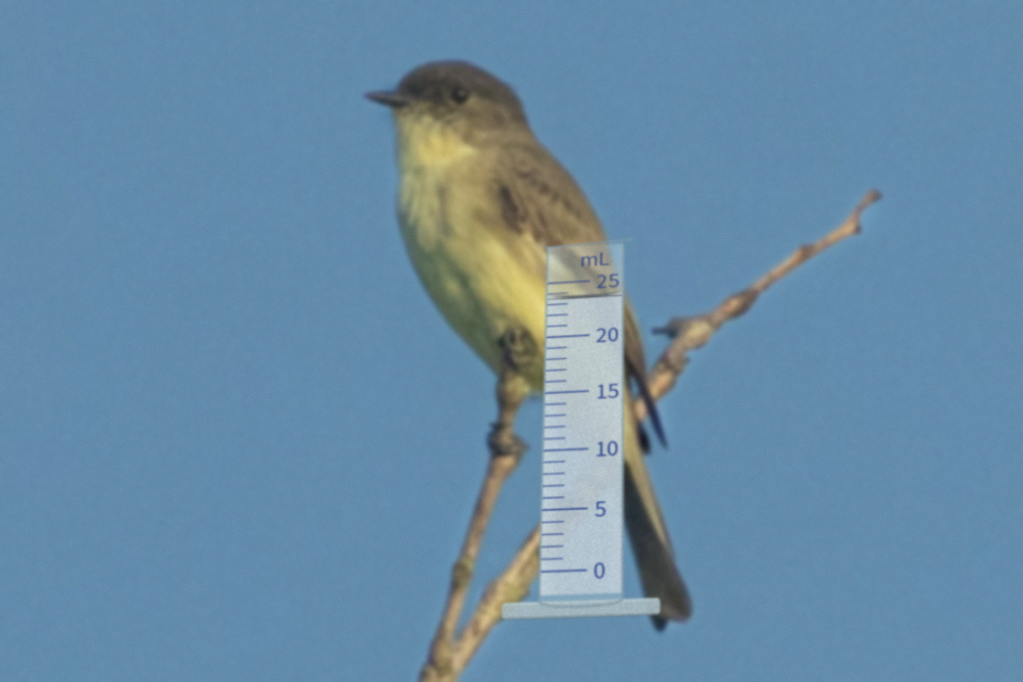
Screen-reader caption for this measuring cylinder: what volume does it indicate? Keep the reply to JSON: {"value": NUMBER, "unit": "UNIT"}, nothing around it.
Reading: {"value": 23.5, "unit": "mL"}
